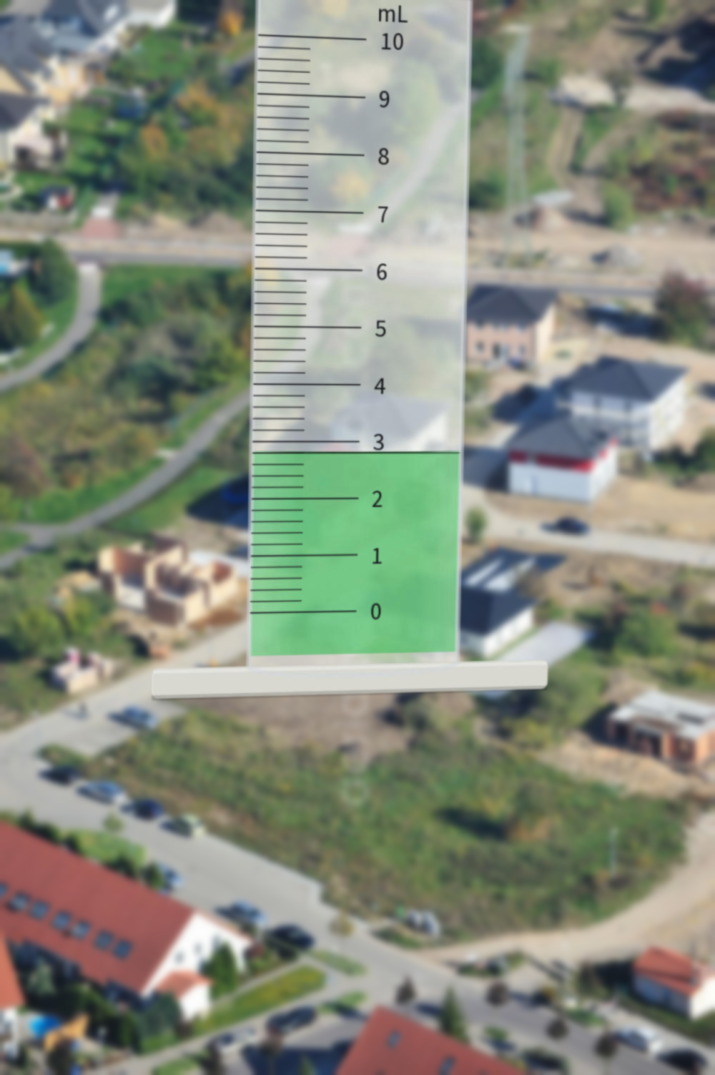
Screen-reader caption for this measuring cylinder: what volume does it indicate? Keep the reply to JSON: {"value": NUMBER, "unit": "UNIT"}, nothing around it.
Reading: {"value": 2.8, "unit": "mL"}
